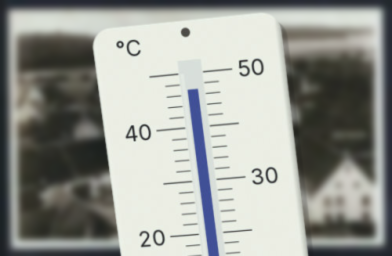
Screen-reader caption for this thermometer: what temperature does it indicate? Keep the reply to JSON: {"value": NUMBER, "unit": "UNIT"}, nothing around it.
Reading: {"value": 47, "unit": "°C"}
